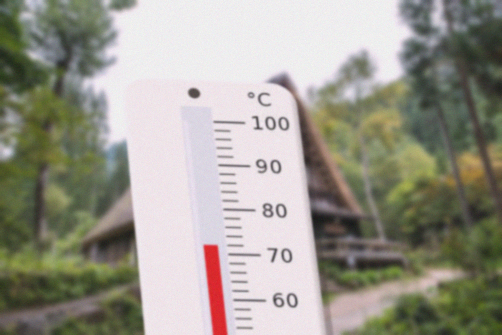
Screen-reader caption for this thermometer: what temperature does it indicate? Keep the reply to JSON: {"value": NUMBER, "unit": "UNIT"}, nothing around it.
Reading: {"value": 72, "unit": "°C"}
